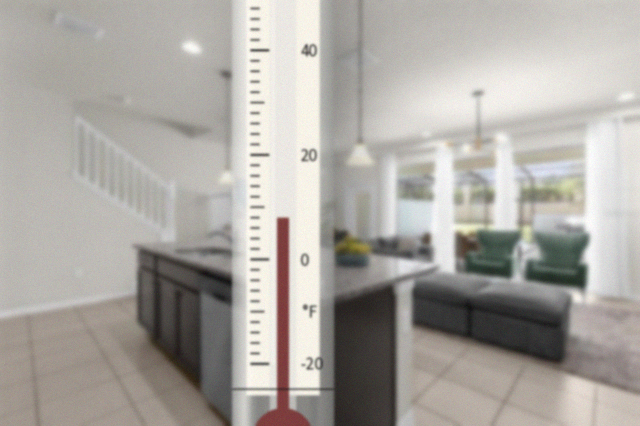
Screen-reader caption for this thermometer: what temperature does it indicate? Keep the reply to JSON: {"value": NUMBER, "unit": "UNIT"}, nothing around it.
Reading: {"value": 8, "unit": "°F"}
